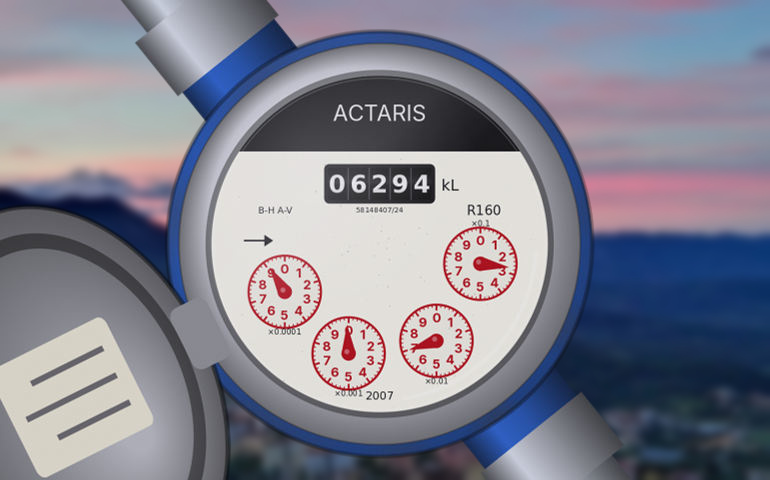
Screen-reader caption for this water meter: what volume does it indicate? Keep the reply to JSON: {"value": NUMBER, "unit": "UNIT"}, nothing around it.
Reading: {"value": 6294.2699, "unit": "kL"}
